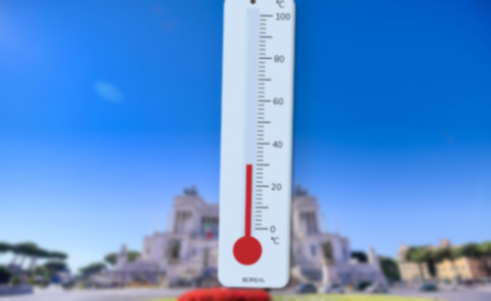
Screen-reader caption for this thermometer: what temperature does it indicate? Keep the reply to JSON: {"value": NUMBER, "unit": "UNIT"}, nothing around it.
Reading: {"value": 30, "unit": "°C"}
